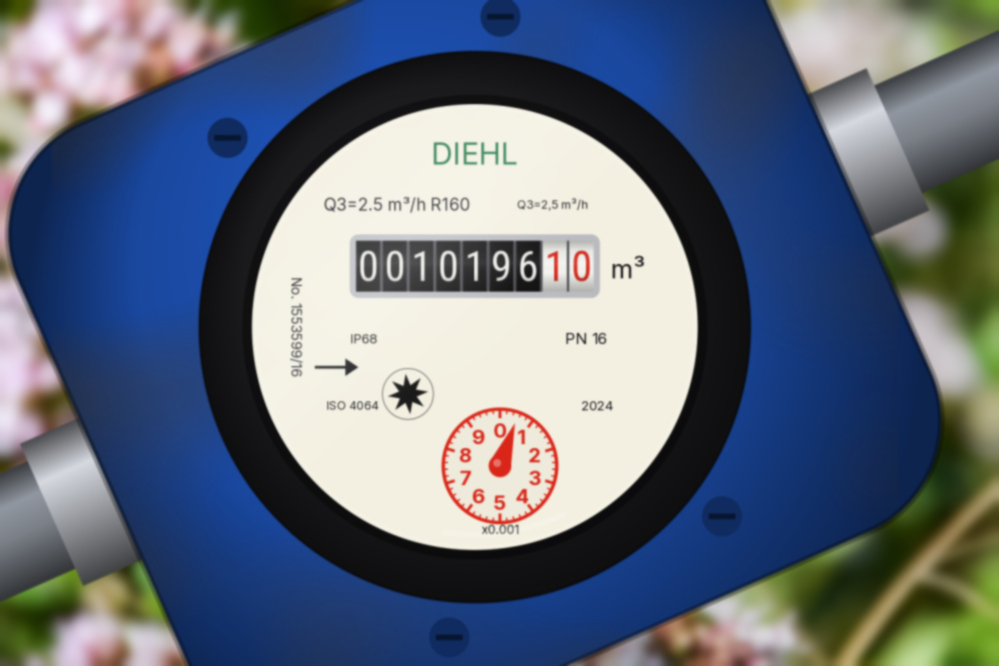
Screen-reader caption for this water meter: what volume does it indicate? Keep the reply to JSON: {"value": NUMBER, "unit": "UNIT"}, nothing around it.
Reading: {"value": 10196.100, "unit": "m³"}
